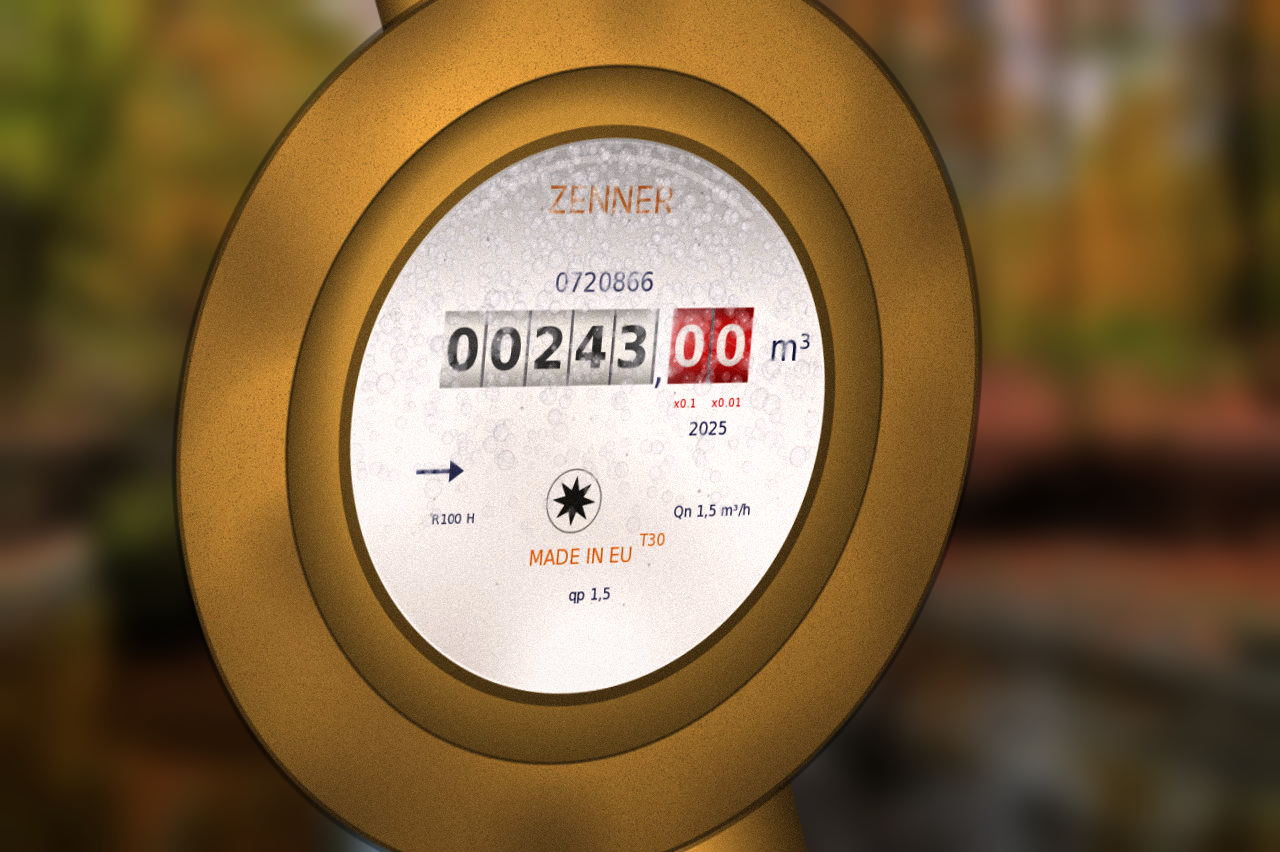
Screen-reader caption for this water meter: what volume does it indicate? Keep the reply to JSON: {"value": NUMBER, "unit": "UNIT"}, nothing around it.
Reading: {"value": 243.00, "unit": "m³"}
